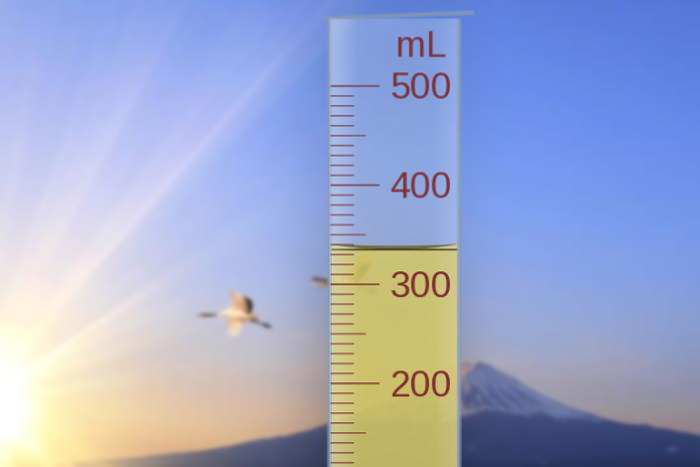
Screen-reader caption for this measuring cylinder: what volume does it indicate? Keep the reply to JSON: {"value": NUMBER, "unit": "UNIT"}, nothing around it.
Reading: {"value": 335, "unit": "mL"}
